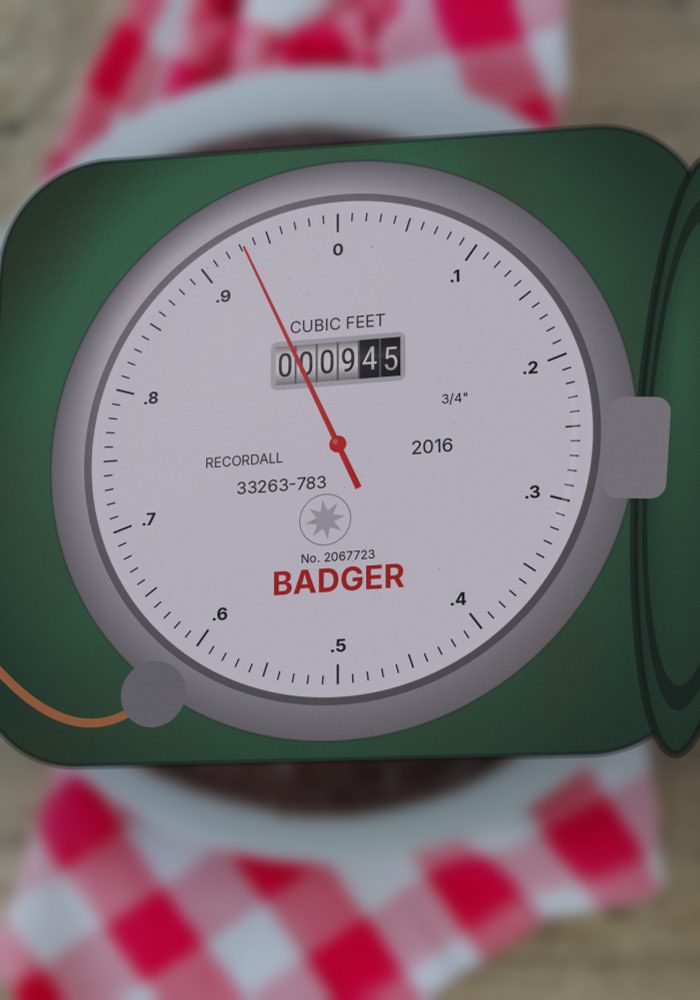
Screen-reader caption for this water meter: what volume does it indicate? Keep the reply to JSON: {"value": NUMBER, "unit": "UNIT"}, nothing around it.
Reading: {"value": 944.93, "unit": "ft³"}
